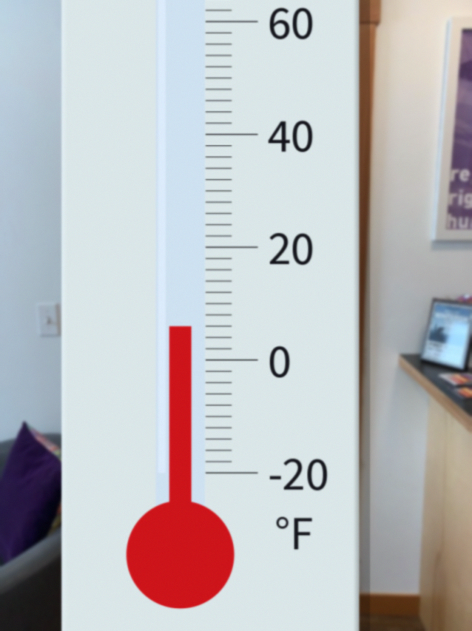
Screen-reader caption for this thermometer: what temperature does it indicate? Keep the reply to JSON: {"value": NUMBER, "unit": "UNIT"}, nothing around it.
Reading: {"value": 6, "unit": "°F"}
